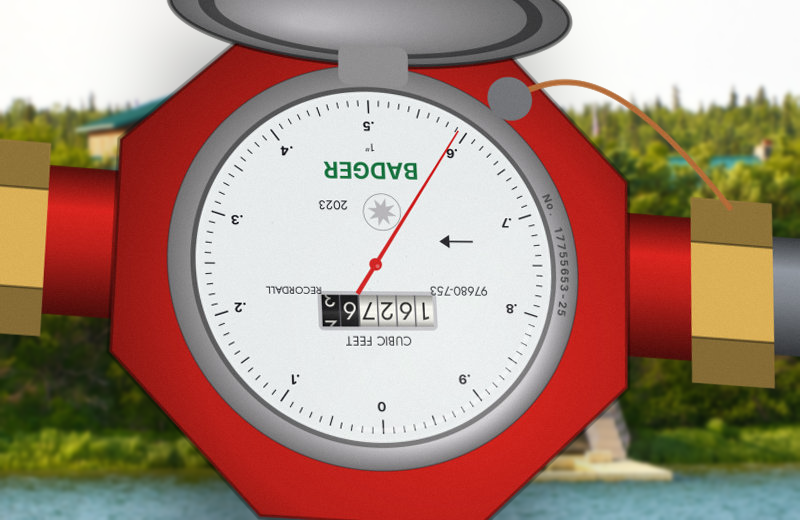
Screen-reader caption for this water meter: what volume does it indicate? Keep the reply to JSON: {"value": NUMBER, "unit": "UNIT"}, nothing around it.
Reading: {"value": 162762.59, "unit": "ft³"}
